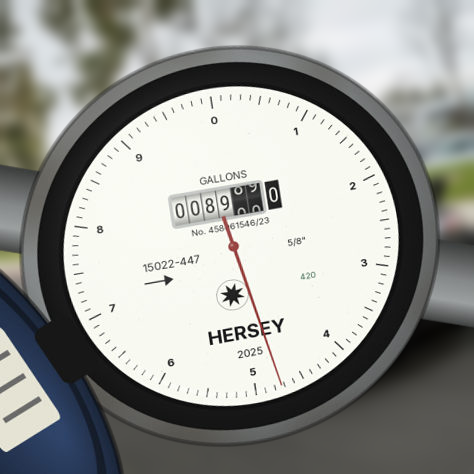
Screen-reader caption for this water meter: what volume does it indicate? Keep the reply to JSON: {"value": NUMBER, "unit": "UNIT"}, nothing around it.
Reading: {"value": 89894.7, "unit": "gal"}
